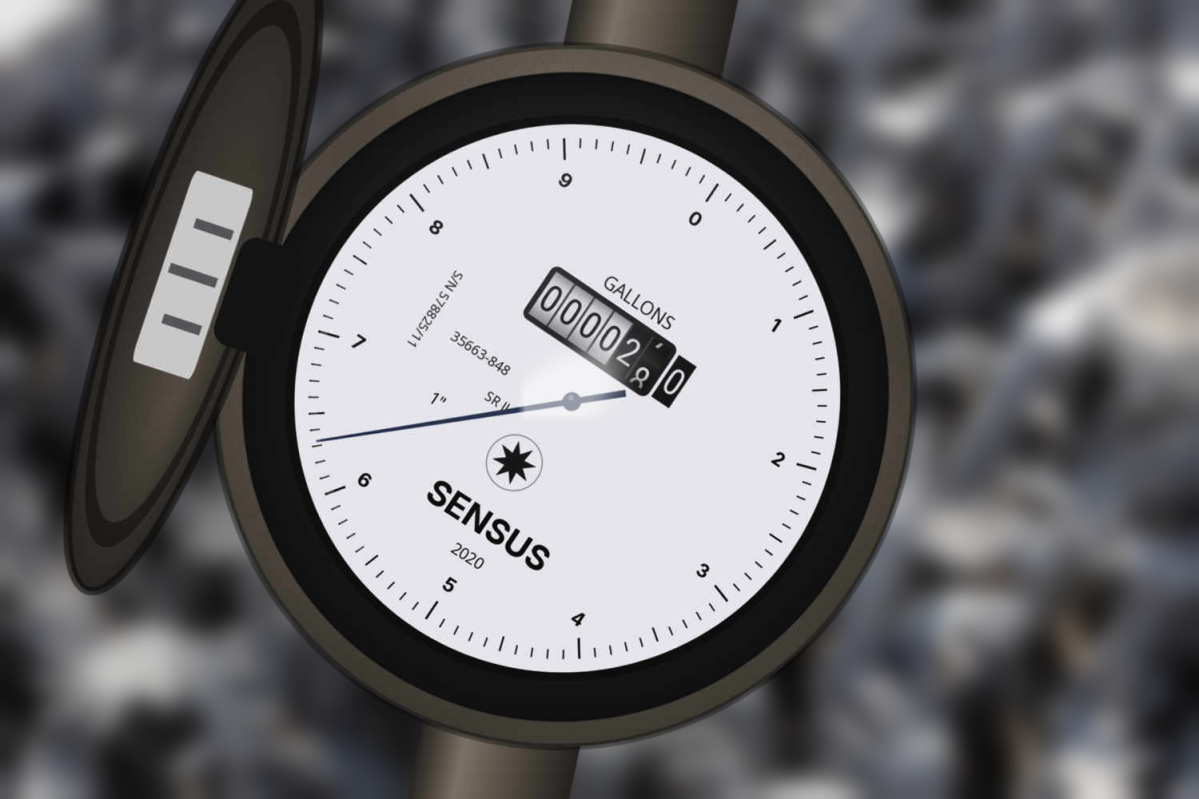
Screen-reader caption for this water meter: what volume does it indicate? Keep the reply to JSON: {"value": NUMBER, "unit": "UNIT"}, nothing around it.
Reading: {"value": 276.3, "unit": "gal"}
